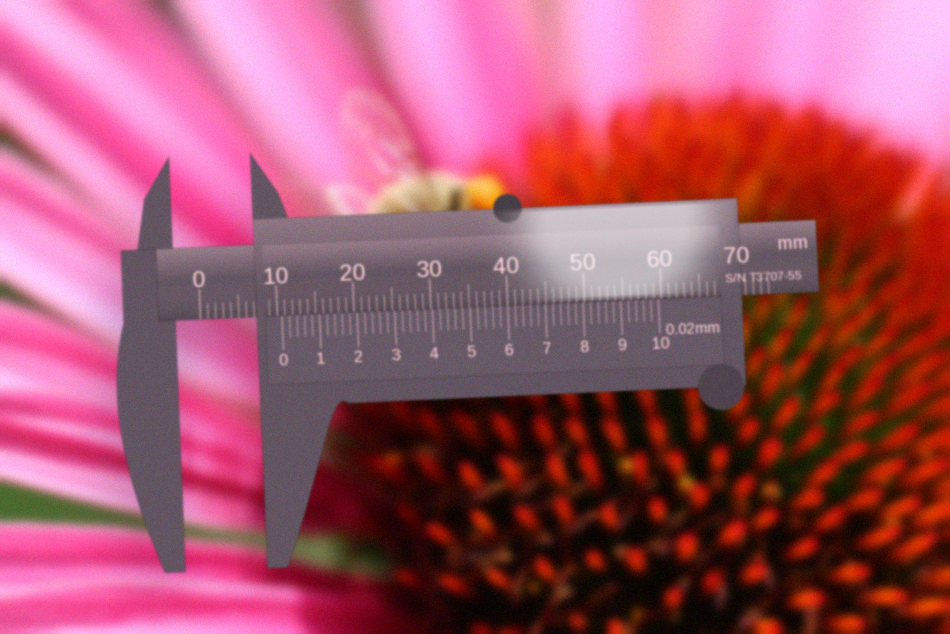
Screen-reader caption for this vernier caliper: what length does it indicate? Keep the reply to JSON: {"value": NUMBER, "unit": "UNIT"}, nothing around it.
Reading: {"value": 10.6, "unit": "mm"}
